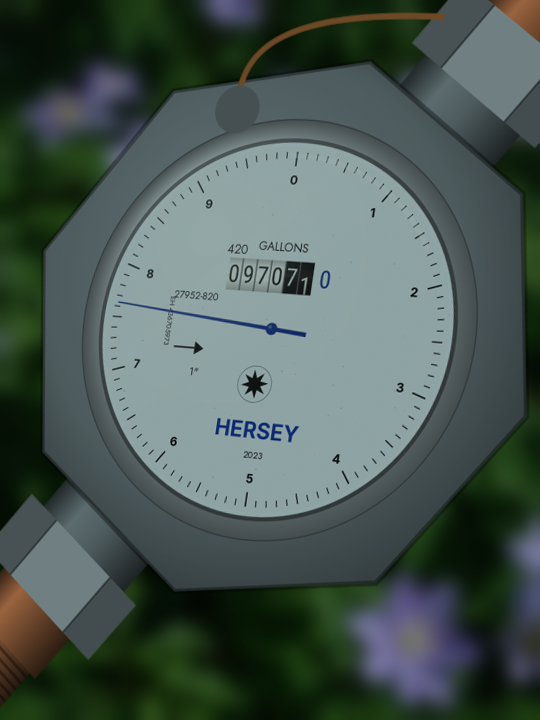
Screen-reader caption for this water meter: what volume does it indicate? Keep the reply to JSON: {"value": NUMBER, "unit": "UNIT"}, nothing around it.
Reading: {"value": 970707.6, "unit": "gal"}
